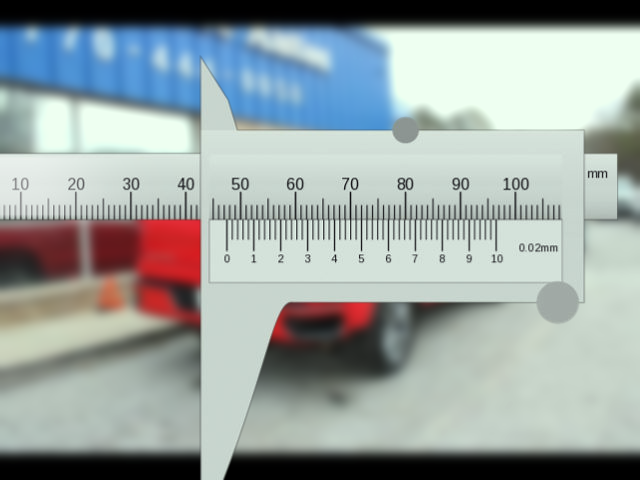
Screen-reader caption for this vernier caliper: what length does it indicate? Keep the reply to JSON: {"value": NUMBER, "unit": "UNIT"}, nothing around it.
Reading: {"value": 47.5, "unit": "mm"}
